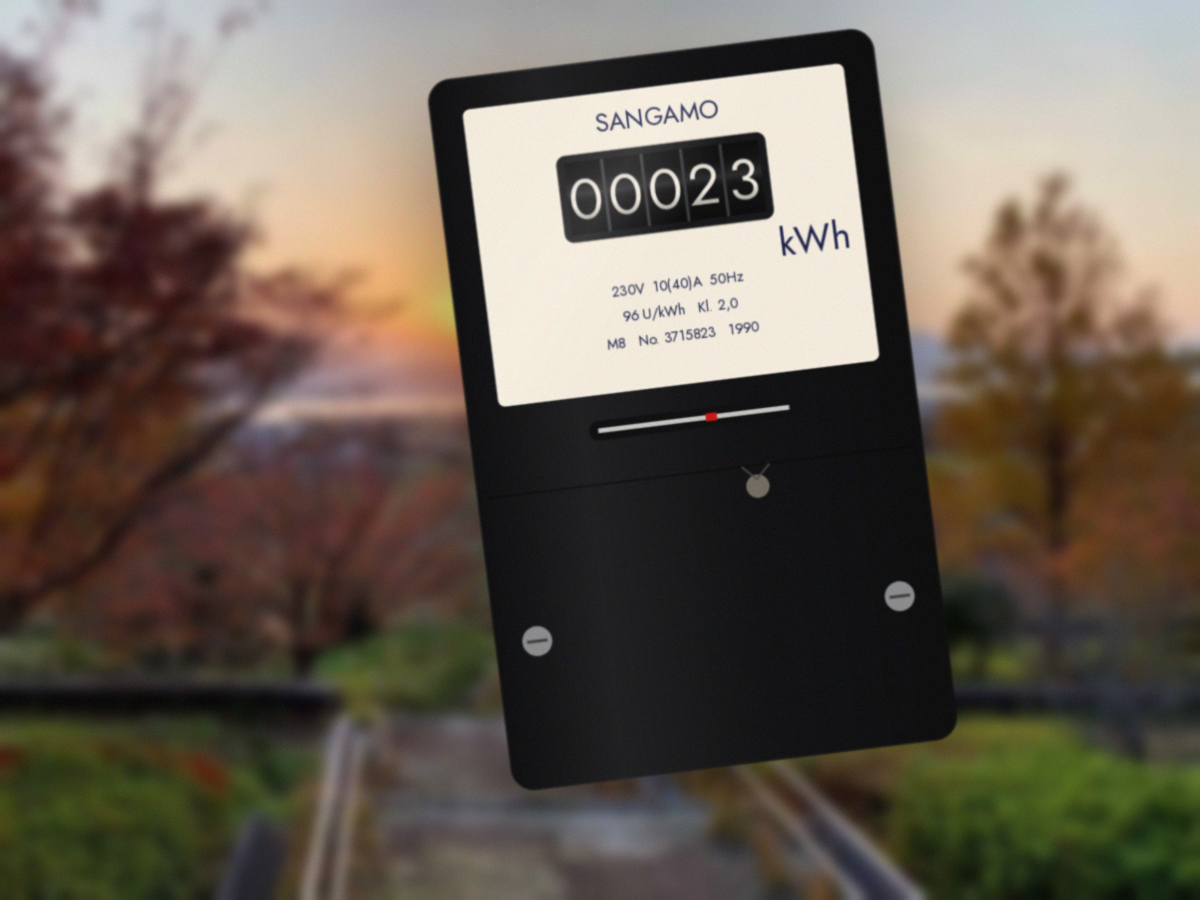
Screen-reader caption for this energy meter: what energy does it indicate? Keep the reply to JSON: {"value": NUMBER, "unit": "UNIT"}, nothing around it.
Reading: {"value": 23, "unit": "kWh"}
